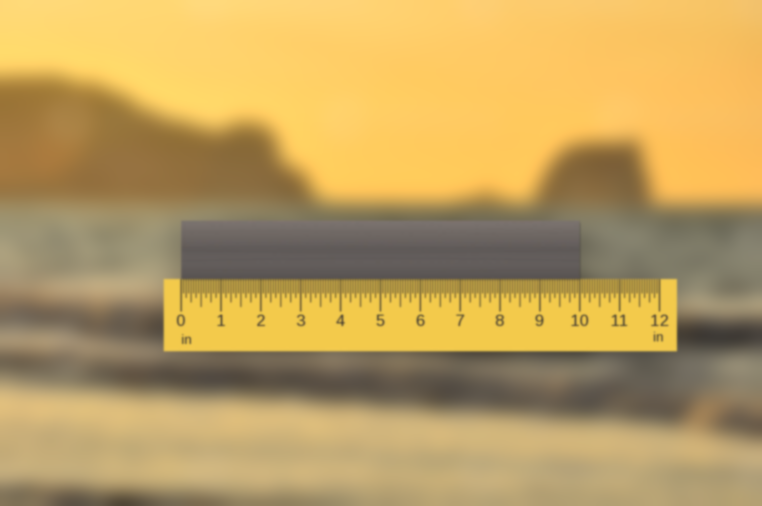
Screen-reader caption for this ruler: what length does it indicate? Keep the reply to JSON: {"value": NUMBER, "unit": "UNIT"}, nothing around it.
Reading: {"value": 10, "unit": "in"}
